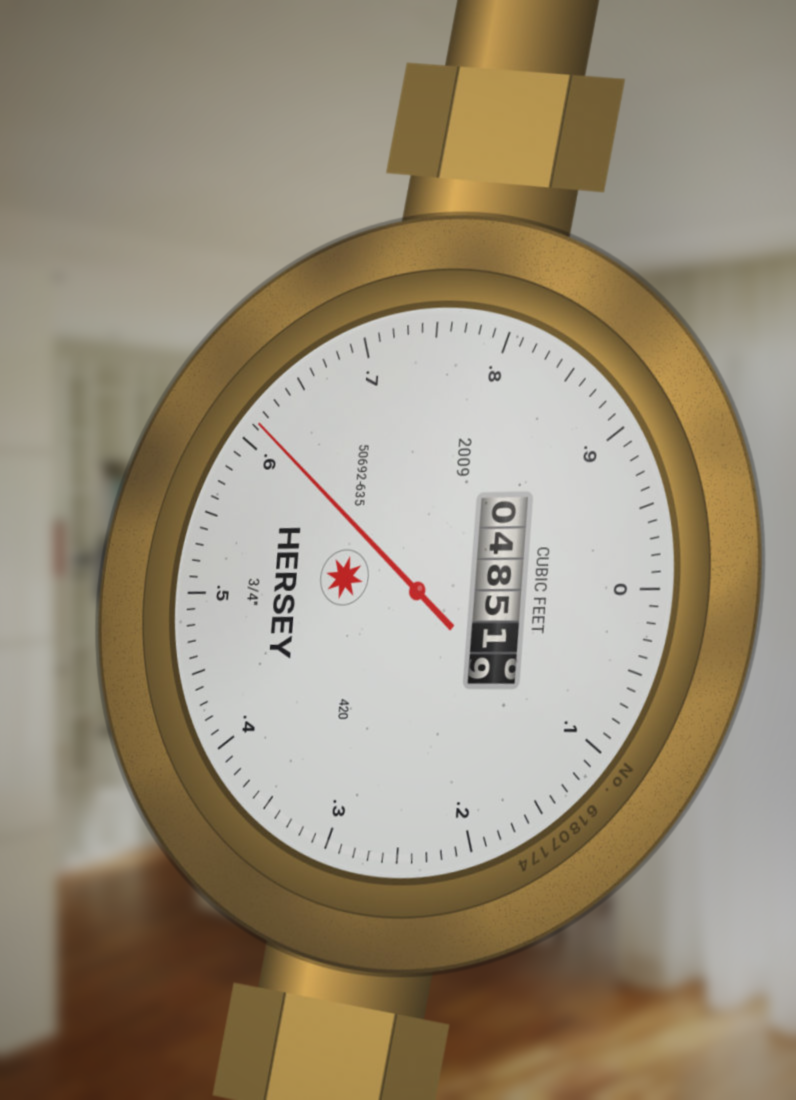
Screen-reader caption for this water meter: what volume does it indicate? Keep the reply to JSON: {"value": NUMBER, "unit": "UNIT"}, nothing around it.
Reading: {"value": 48518.61, "unit": "ft³"}
